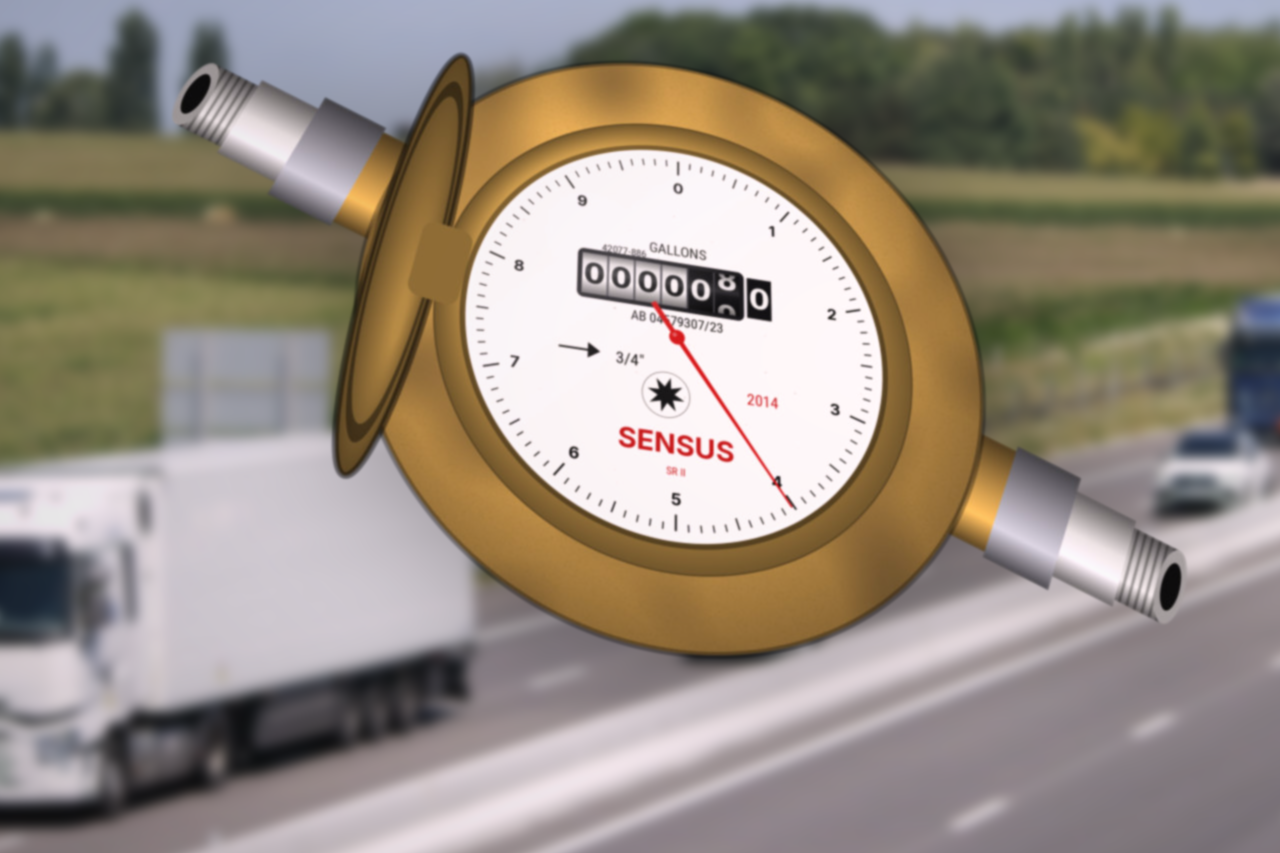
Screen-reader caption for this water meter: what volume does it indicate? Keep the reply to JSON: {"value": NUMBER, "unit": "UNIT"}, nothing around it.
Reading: {"value": 84.0, "unit": "gal"}
